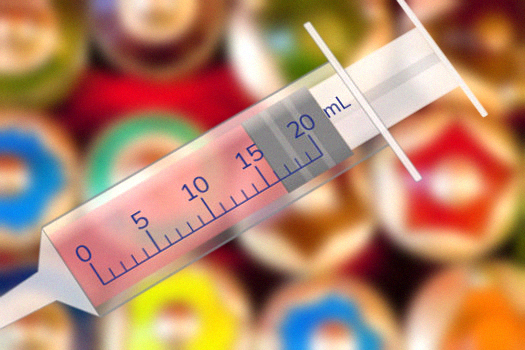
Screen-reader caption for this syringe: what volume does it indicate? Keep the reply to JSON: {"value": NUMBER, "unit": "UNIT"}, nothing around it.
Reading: {"value": 16, "unit": "mL"}
